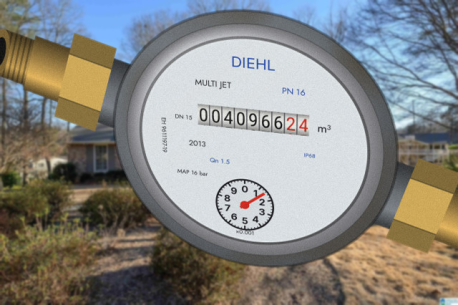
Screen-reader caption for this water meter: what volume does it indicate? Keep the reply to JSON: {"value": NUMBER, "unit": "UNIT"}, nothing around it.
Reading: {"value": 40966.241, "unit": "m³"}
